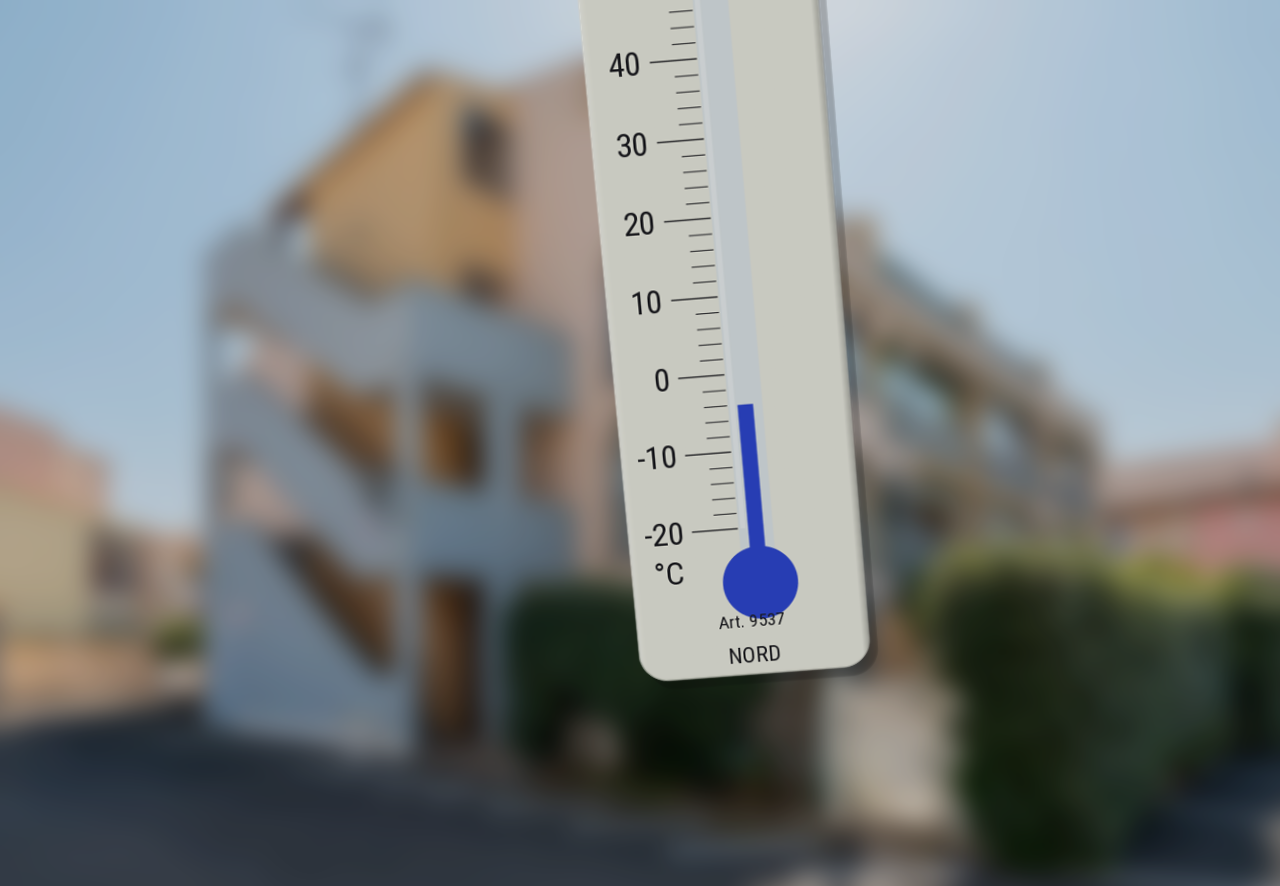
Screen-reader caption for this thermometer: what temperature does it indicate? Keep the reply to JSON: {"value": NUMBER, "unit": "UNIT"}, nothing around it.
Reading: {"value": -4, "unit": "°C"}
